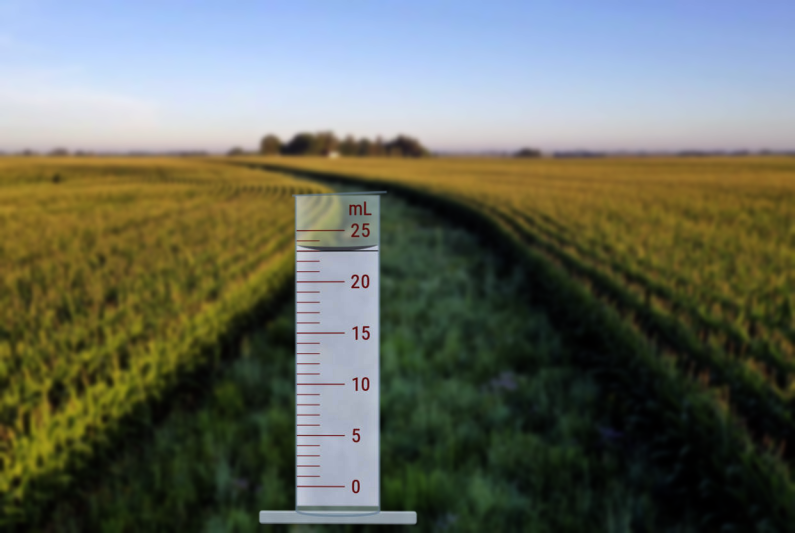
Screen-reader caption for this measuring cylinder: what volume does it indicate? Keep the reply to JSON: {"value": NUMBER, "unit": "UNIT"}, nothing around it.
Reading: {"value": 23, "unit": "mL"}
